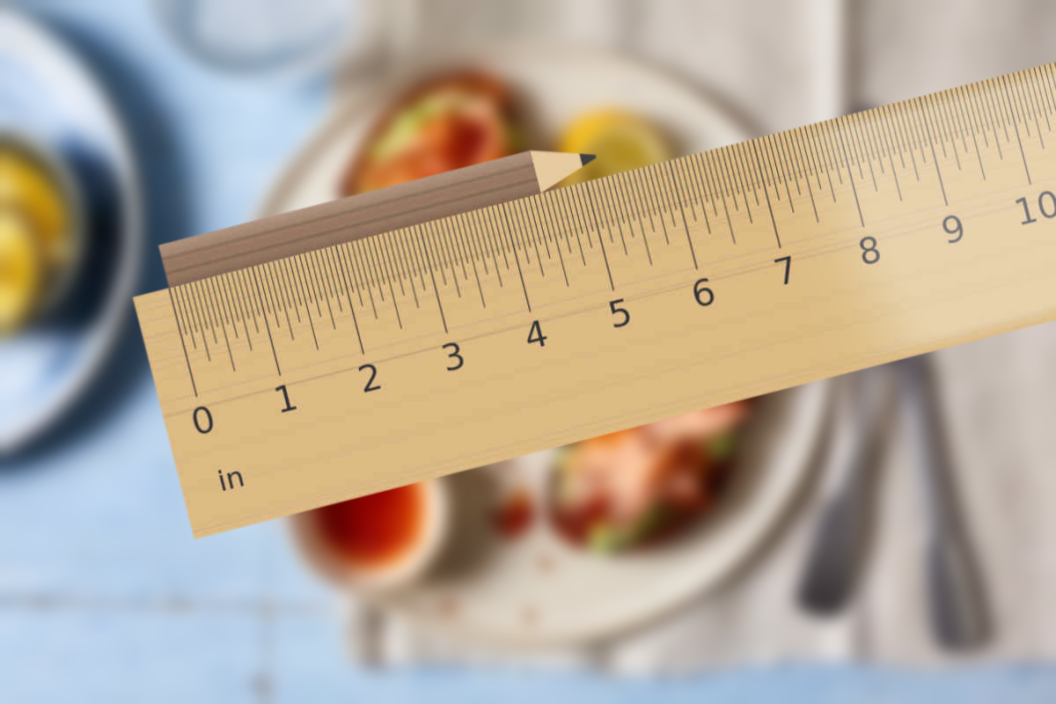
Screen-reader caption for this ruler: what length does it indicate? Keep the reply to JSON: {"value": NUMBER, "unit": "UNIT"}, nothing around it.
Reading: {"value": 5.1875, "unit": "in"}
